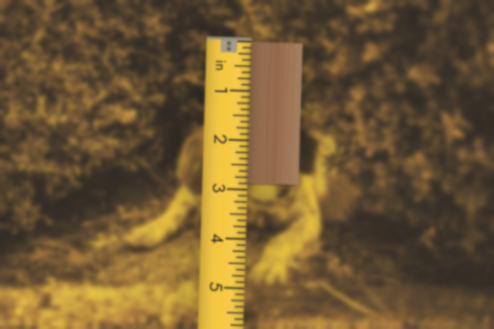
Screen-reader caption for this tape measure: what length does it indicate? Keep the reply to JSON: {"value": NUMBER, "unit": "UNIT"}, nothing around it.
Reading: {"value": 2.875, "unit": "in"}
